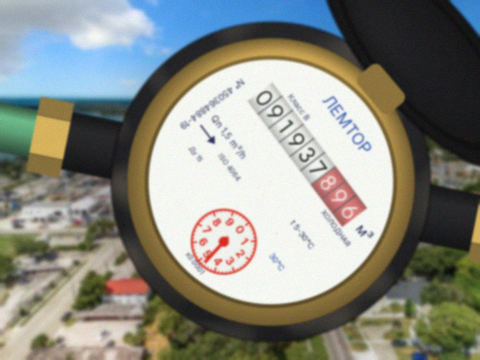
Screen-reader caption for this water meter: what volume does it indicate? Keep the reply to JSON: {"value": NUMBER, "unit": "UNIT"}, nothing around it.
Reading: {"value": 91937.8964, "unit": "m³"}
